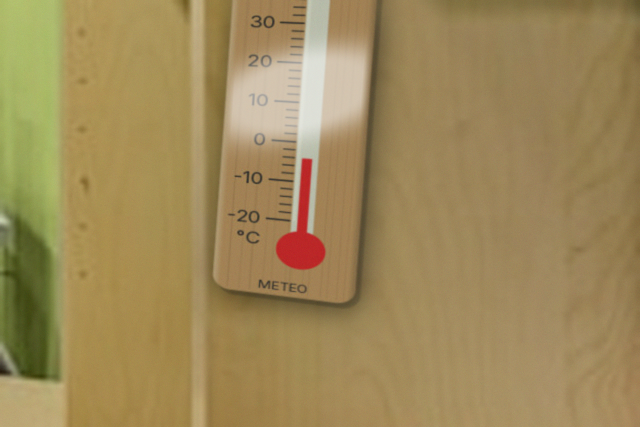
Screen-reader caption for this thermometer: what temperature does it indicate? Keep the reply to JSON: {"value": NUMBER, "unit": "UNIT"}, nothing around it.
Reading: {"value": -4, "unit": "°C"}
